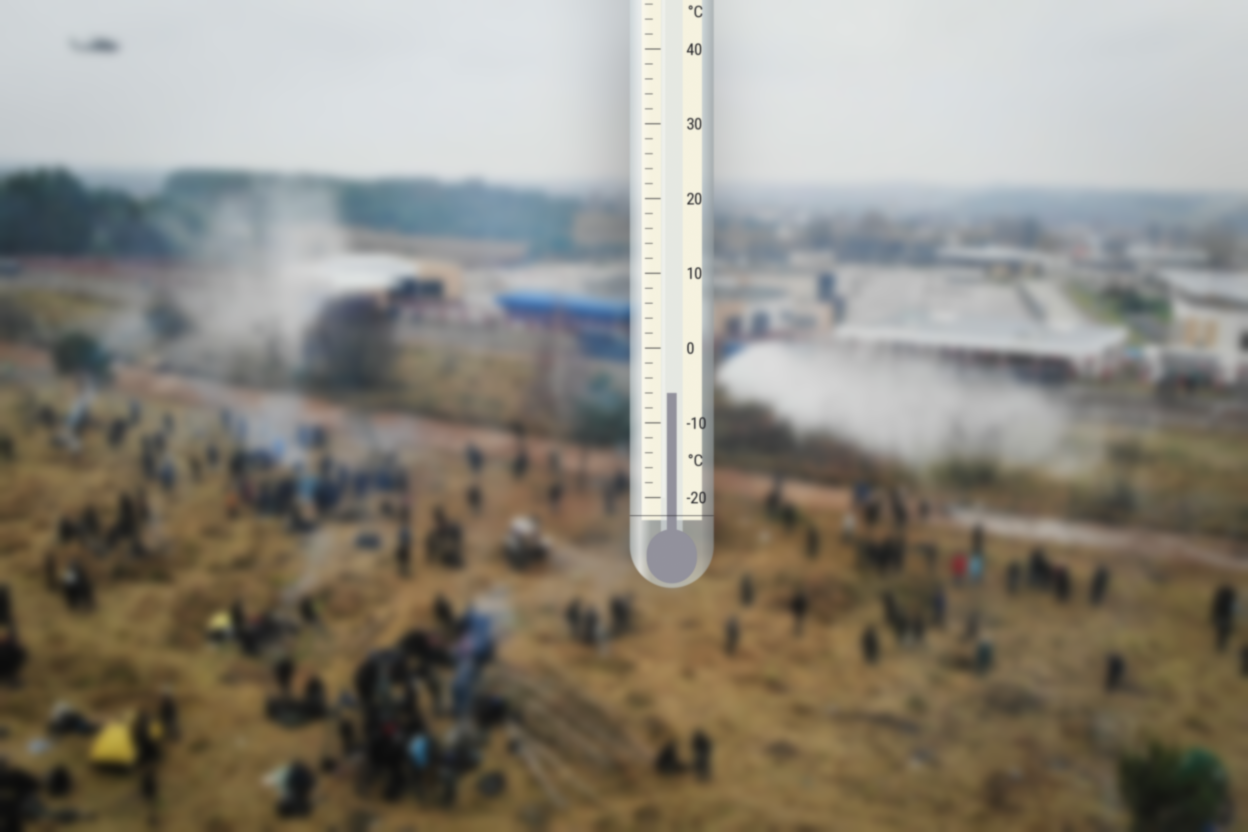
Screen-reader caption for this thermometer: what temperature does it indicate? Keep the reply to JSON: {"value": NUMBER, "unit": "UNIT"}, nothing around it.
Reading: {"value": -6, "unit": "°C"}
